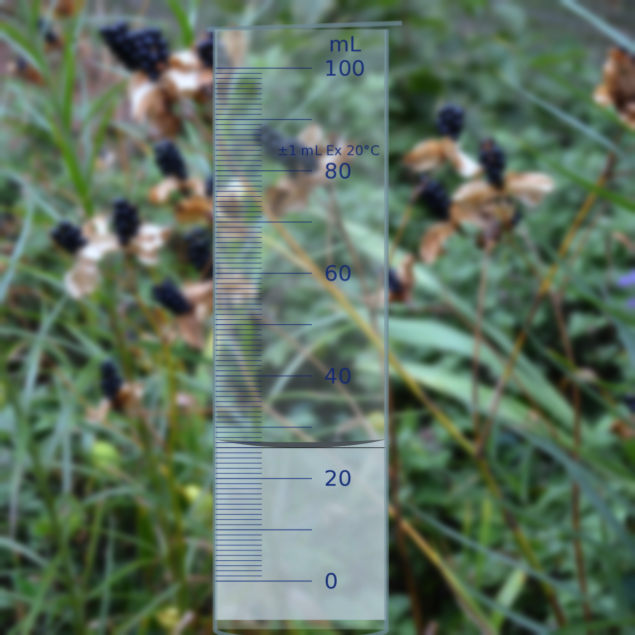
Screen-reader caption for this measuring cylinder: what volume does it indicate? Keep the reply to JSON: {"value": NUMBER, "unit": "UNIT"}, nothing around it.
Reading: {"value": 26, "unit": "mL"}
